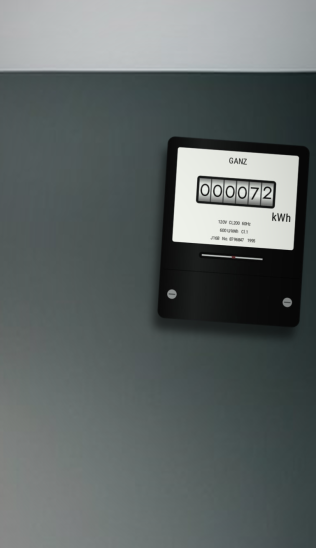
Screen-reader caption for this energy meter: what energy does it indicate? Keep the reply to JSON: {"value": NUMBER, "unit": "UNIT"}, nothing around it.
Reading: {"value": 72, "unit": "kWh"}
